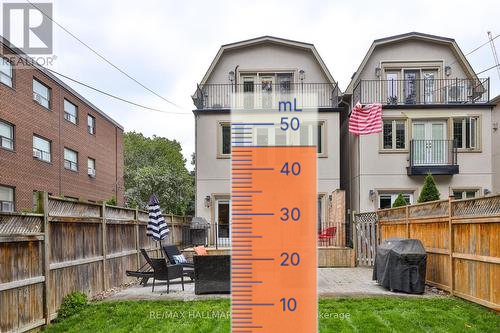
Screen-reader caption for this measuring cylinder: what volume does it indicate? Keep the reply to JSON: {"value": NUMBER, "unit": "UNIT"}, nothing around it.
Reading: {"value": 45, "unit": "mL"}
